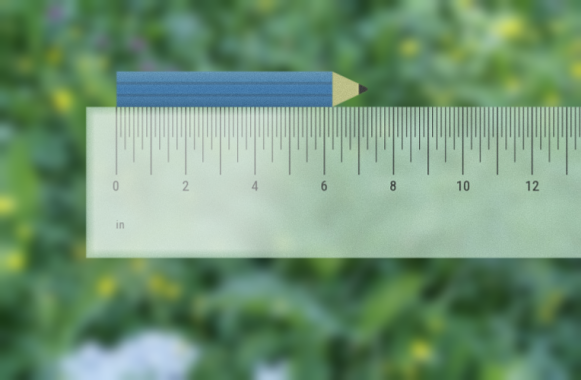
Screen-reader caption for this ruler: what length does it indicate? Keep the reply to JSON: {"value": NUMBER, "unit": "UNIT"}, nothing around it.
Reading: {"value": 7.25, "unit": "in"}
